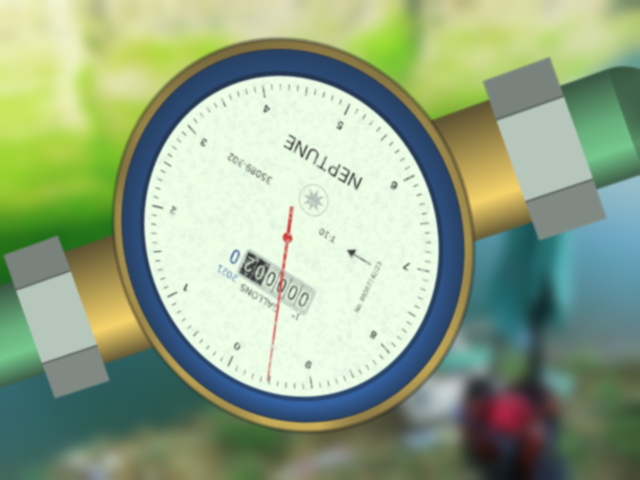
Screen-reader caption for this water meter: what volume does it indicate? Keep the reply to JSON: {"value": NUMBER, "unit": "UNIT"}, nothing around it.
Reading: {"value": 19.5, "unit": "gal"}
